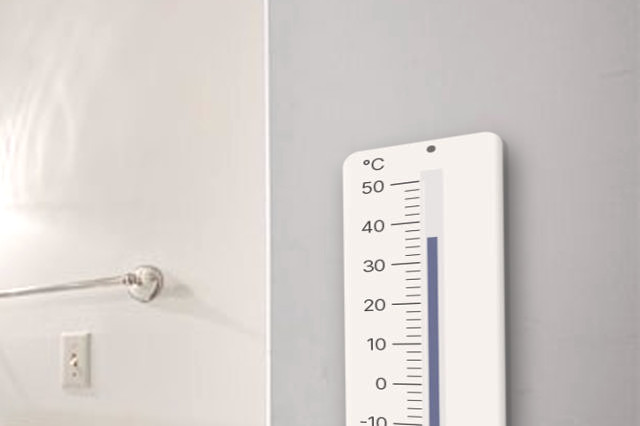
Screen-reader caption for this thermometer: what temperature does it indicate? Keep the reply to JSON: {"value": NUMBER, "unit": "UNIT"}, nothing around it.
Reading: {"value": 36, "unit": "°C"}
